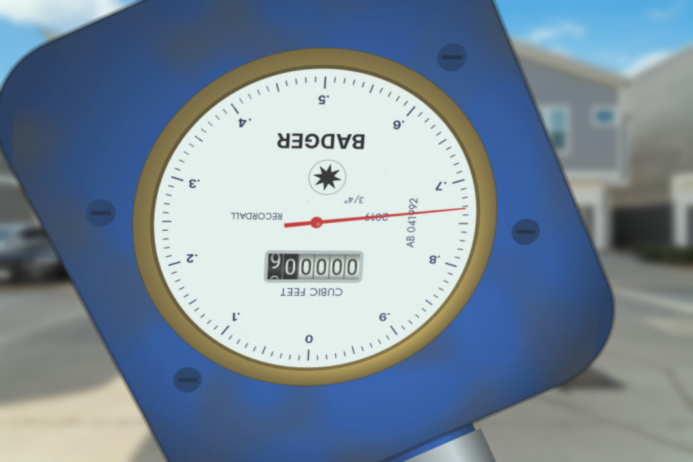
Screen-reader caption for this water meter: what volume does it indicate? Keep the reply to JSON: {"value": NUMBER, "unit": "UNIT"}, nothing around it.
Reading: {"value": 5.73, "unit": "ft³"}
